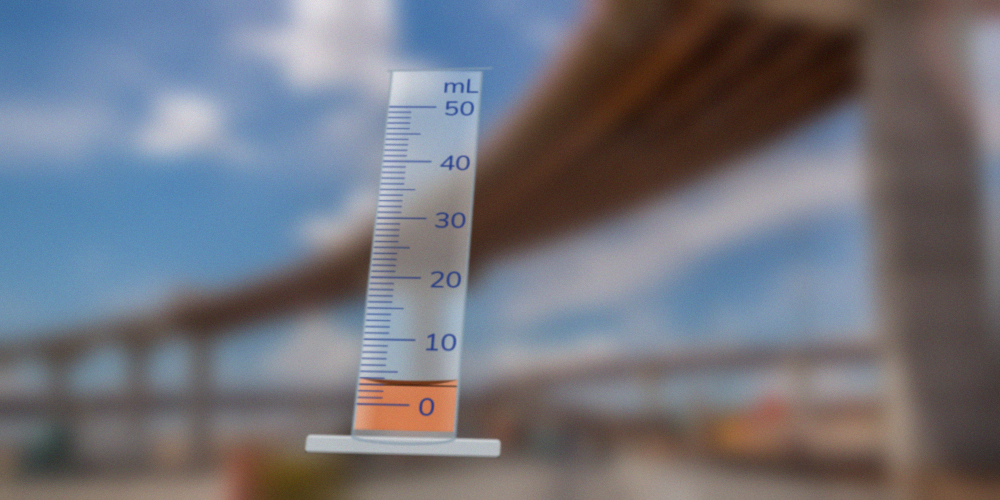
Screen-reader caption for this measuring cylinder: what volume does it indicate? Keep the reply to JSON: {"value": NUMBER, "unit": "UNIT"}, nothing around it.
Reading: {"value": 3, "unit": "mL"}
